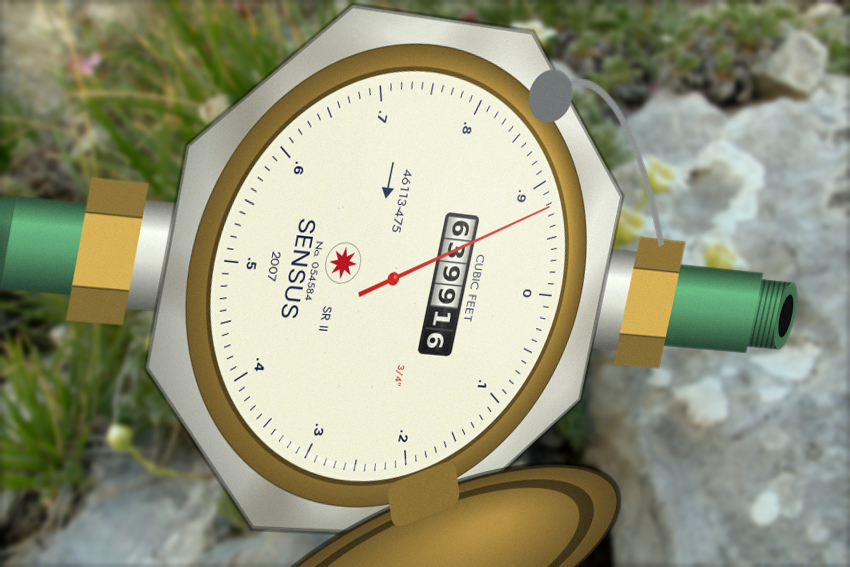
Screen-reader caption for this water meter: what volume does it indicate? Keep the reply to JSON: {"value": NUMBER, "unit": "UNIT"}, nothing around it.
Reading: {"value": 639915.92, "unit": "ft³"}
